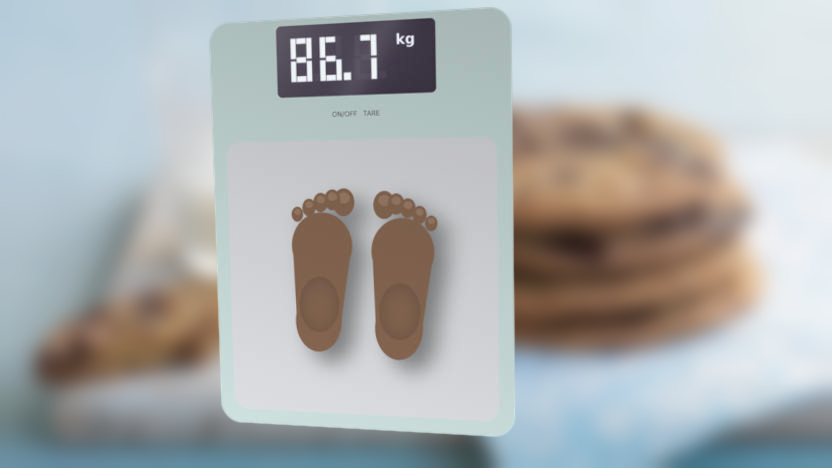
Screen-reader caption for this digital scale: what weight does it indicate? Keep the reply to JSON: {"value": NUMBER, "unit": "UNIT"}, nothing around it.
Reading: {"value": 86.7, "unit": "kg"}
